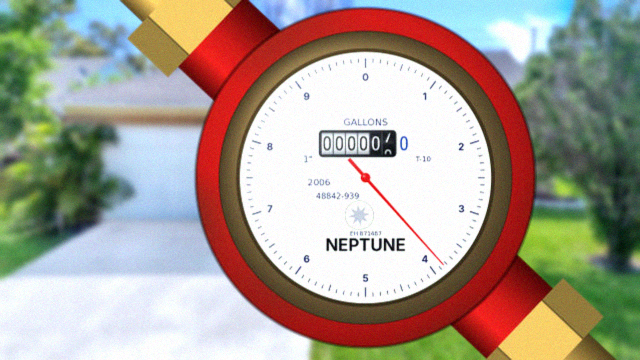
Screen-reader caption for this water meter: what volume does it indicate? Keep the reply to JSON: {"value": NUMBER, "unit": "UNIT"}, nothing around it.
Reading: {"value": 73.8, "unit": "gal"}
